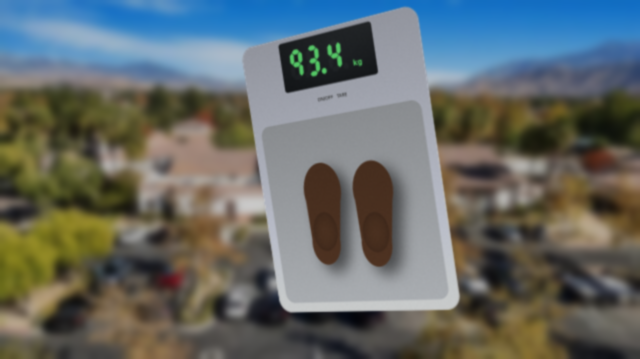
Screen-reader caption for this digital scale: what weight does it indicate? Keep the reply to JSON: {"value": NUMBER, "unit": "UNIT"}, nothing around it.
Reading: {"value": 93.4, "unit": "kg"}
